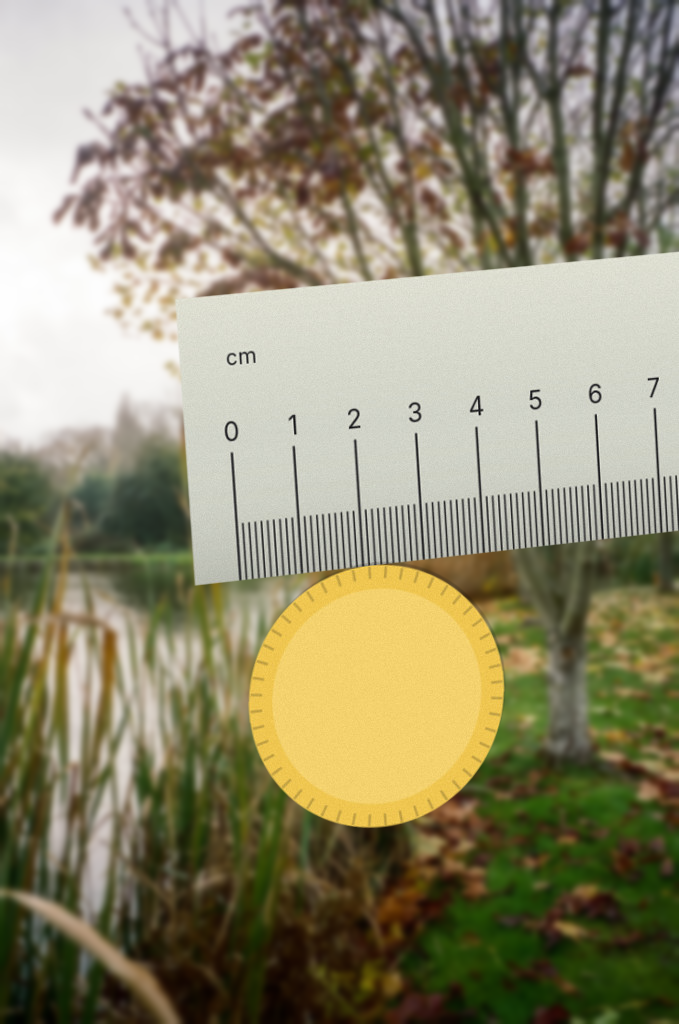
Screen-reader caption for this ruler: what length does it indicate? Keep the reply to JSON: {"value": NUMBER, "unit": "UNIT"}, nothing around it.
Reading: {"value": 4.2, "unit": "cm"}
